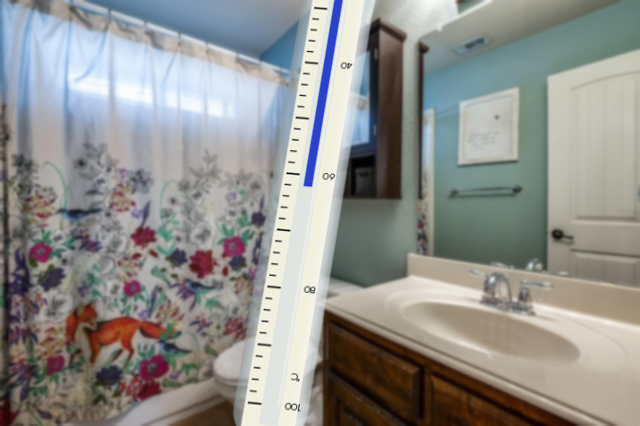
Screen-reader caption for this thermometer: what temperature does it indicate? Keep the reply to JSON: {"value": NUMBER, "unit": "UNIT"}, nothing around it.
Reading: {"value": 62, "unit": "°C"}
